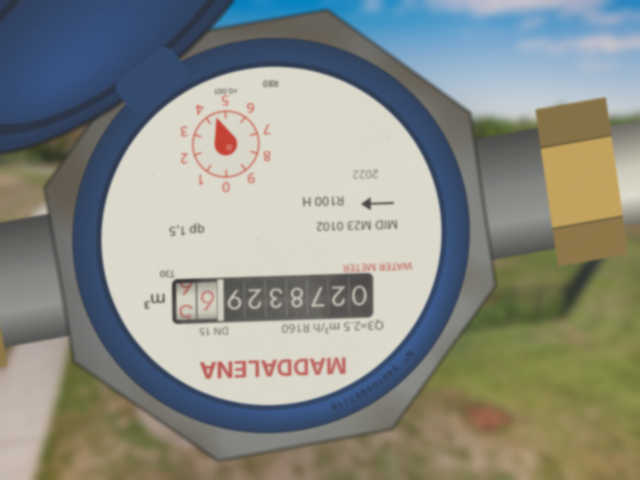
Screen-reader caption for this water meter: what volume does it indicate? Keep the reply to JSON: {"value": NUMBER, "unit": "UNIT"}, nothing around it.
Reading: {"value": 278329.654, "unit": "m³"}
